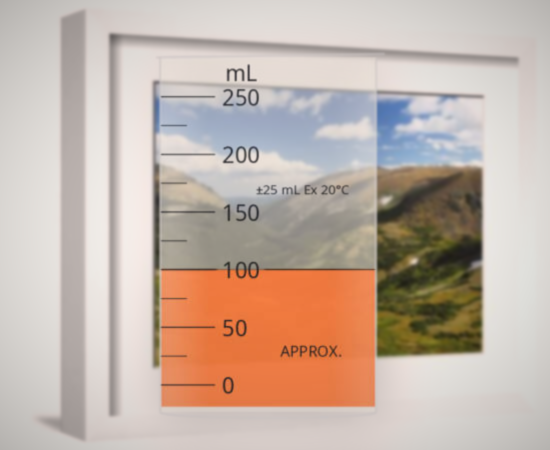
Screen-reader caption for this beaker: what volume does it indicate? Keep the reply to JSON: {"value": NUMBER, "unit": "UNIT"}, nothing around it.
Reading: {"value": 100, "unit": "mL"}
